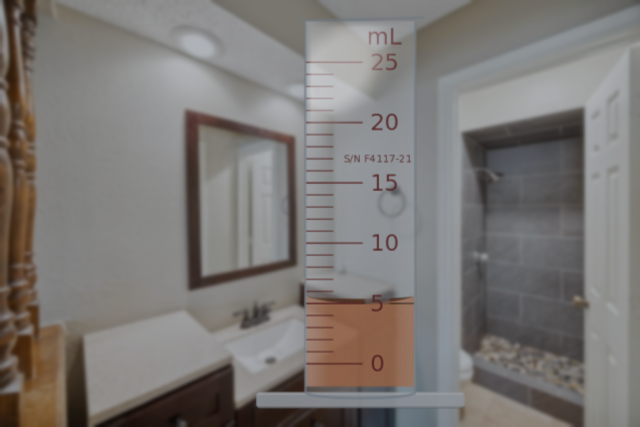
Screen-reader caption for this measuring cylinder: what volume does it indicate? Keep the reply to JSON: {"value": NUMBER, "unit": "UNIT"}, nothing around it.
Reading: {"value": 5, "unit": "mL"}
